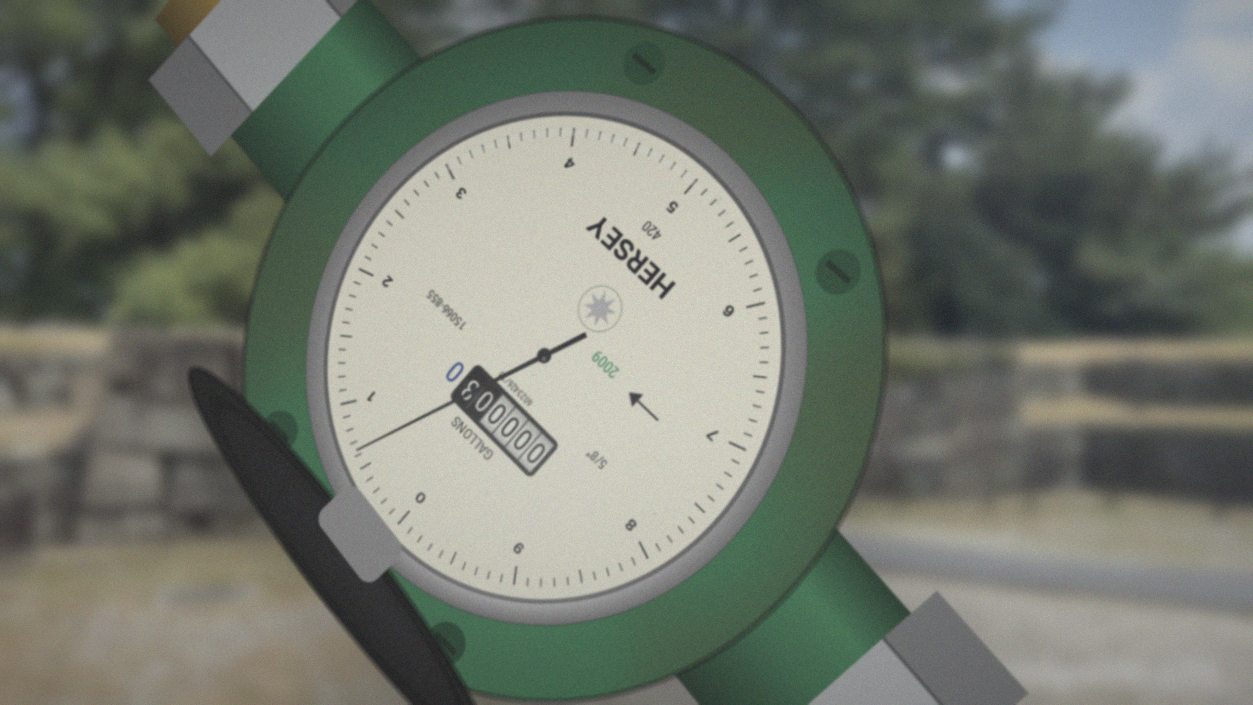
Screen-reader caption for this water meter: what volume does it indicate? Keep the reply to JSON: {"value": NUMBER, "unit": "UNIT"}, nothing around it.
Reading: {"value": 80.6, "unit": "gal"}
